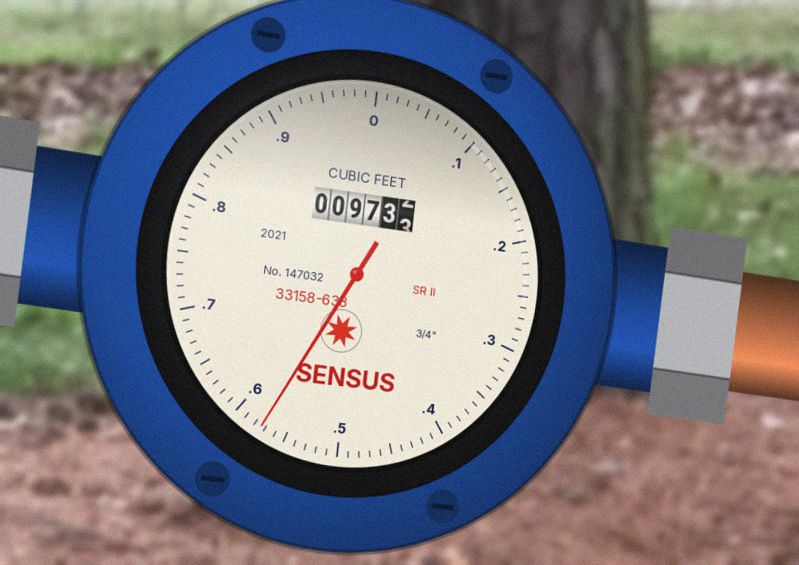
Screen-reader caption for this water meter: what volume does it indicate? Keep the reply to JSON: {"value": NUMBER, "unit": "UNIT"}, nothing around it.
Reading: {"value": 9732.57, "unit": "ft³"}
